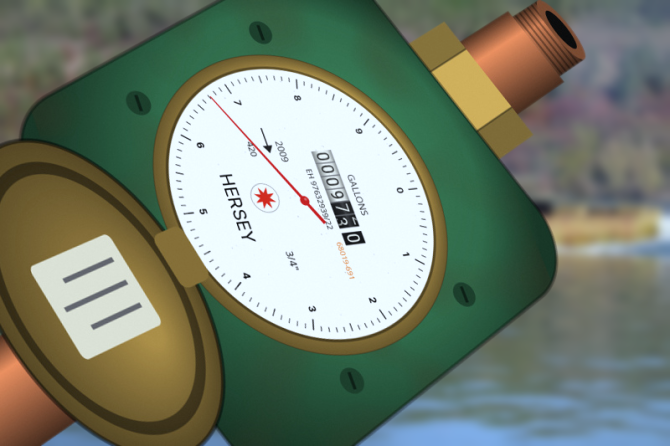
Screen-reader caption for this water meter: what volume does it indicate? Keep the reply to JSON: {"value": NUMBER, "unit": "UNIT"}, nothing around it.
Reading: {"value": 9726.7, "unit": "gal"}
